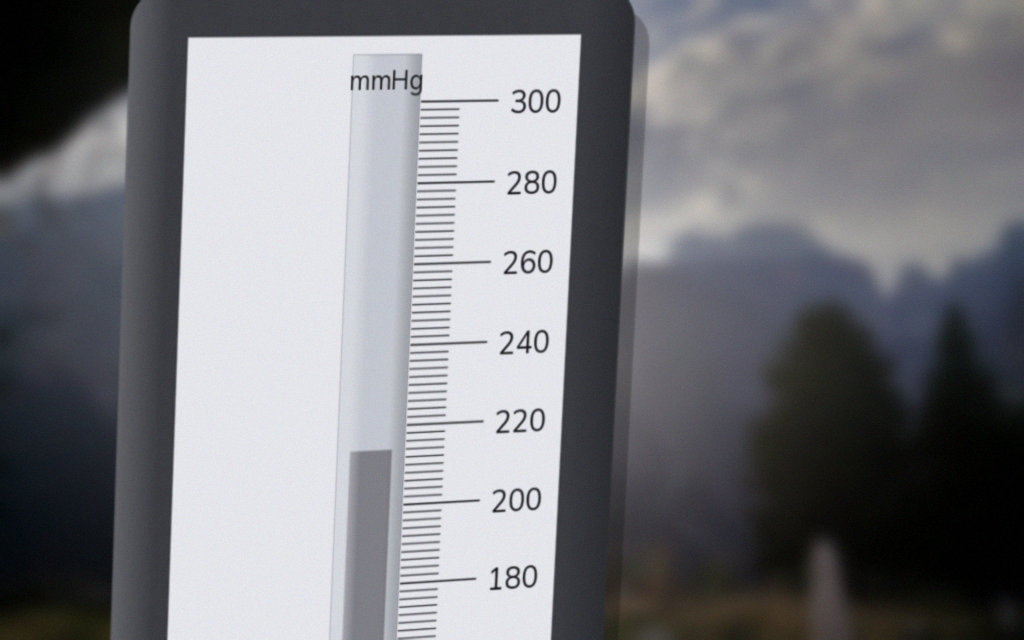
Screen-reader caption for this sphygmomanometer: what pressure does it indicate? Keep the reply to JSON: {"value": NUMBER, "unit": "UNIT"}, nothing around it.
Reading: {"value": 214, "unit": "mmHg"}
